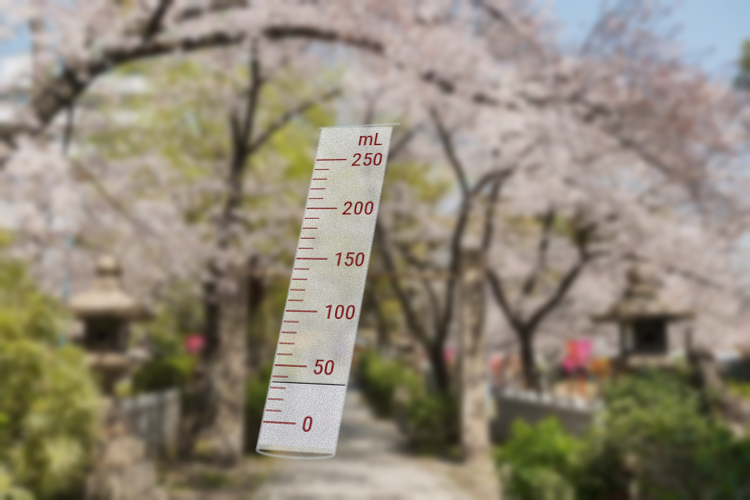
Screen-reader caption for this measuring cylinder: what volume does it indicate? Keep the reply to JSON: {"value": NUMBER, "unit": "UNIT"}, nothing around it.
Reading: {"value": 35, "unit": "mL"}
